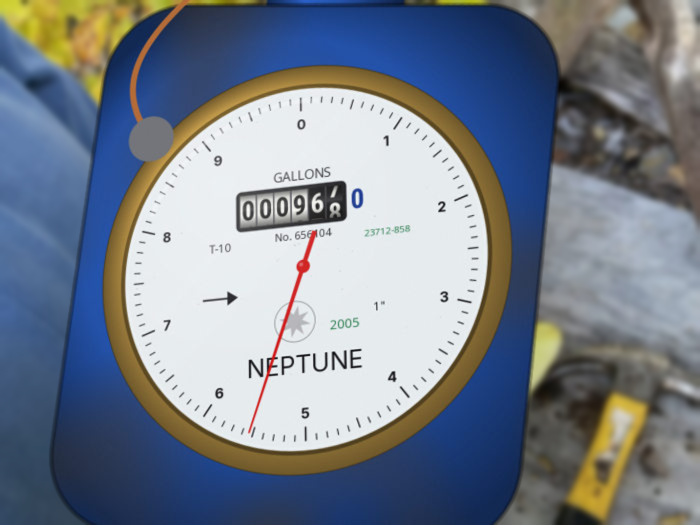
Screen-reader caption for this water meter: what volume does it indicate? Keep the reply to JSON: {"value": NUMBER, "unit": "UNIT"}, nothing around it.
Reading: {"value": 9675.5, "unit": "gal"}
